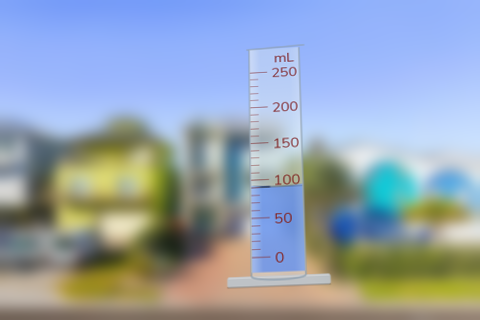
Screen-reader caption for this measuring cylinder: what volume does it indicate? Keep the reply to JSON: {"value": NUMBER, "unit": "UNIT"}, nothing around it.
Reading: {"value": 90, "unit": "mL"}
